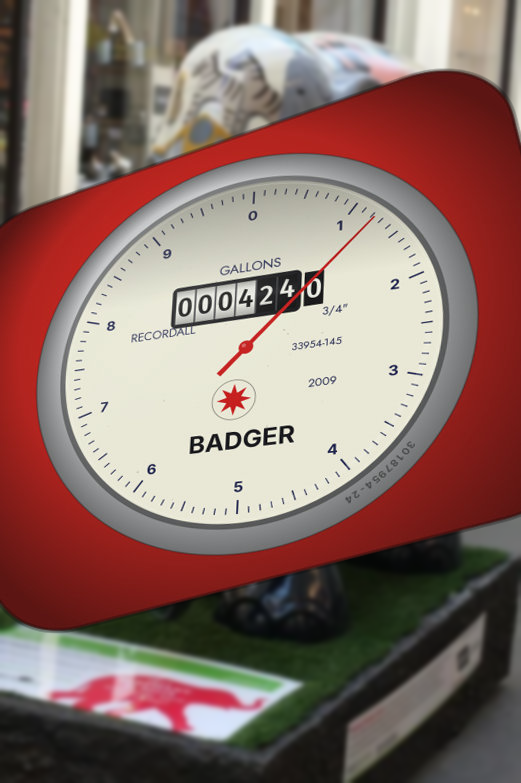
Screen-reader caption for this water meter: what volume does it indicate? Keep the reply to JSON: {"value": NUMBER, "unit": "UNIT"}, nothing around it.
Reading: {"value": 4241.2, "unit": "gal"}
